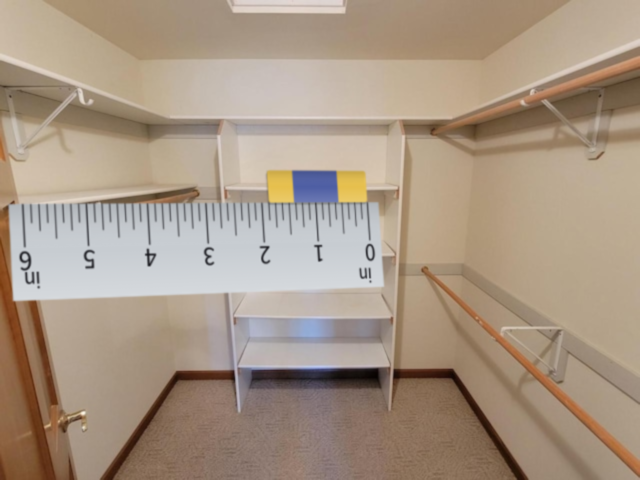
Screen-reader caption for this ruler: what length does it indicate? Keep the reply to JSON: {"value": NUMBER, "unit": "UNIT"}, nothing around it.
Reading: {"value": 1.875, "unit": "in"}
